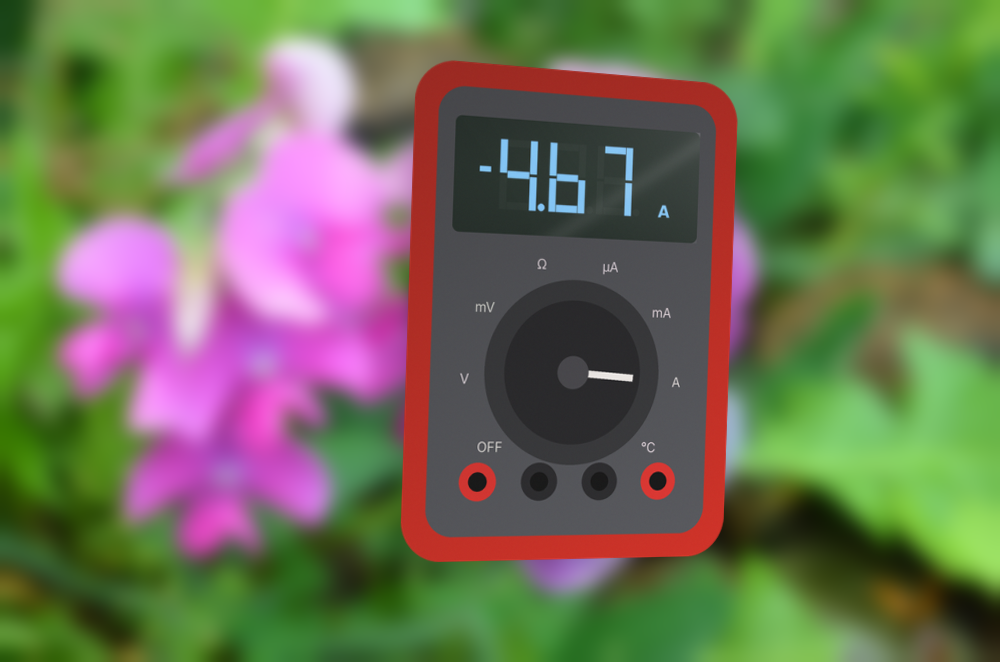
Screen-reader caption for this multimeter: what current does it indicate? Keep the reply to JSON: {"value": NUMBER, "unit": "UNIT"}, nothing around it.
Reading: {"value": -4.67, "unit": "A"}
